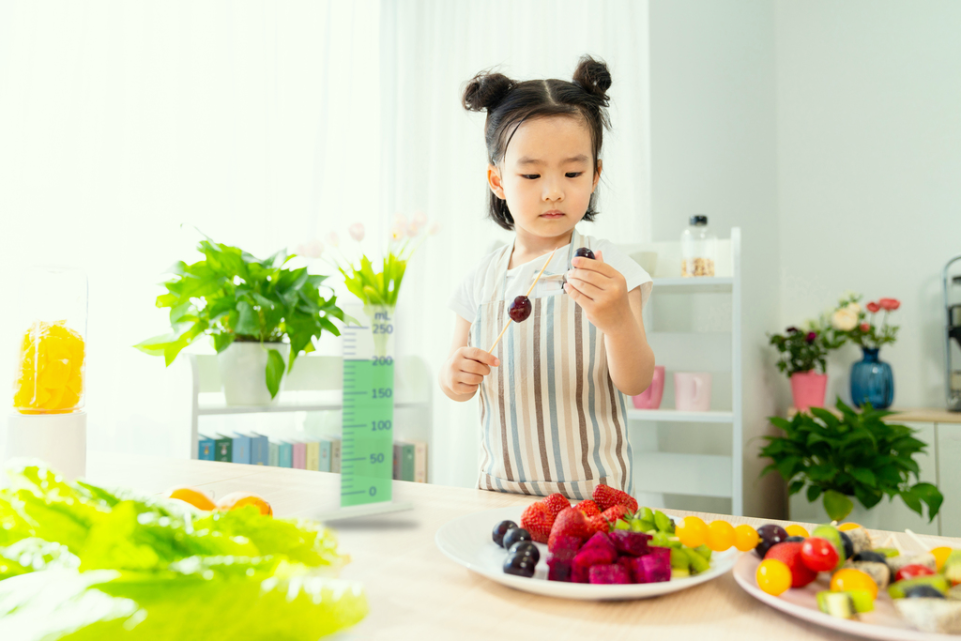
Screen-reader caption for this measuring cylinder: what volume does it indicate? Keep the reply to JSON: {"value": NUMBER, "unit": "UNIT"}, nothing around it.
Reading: {"value": 200, "unit": "mL"}
